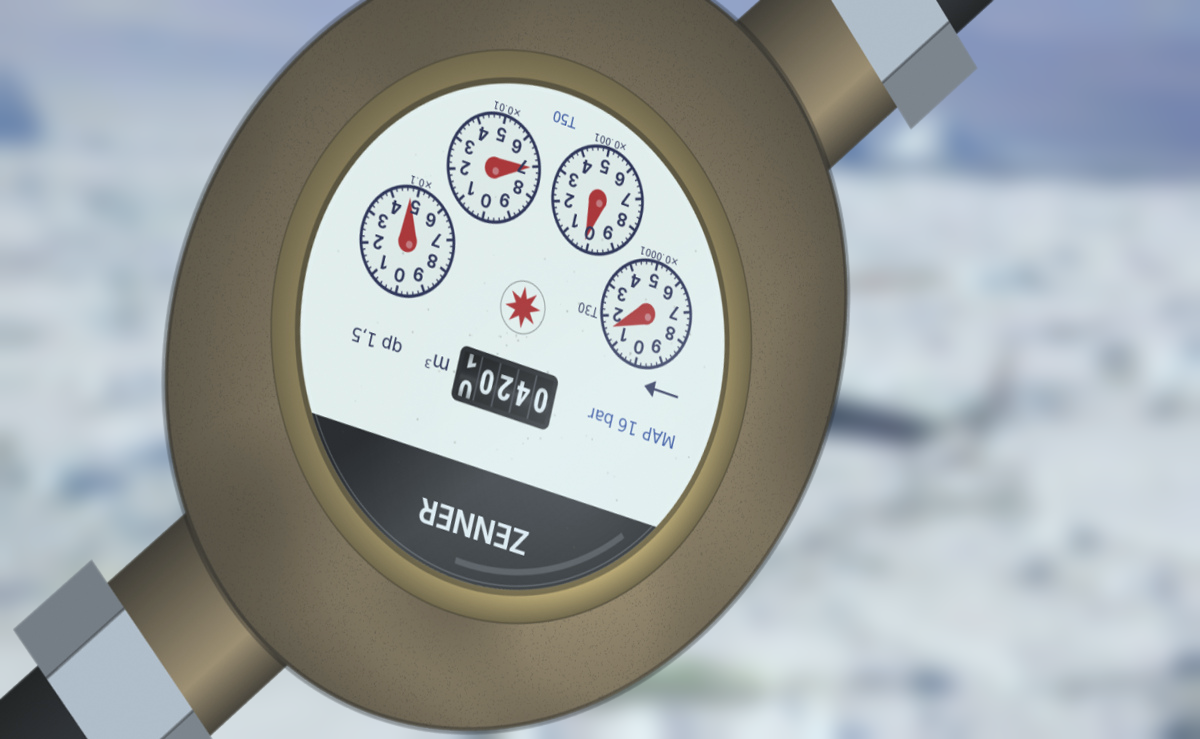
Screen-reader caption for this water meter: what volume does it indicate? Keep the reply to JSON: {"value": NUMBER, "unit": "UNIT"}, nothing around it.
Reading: {"value": 4200.4701, "unit": "m³"}
